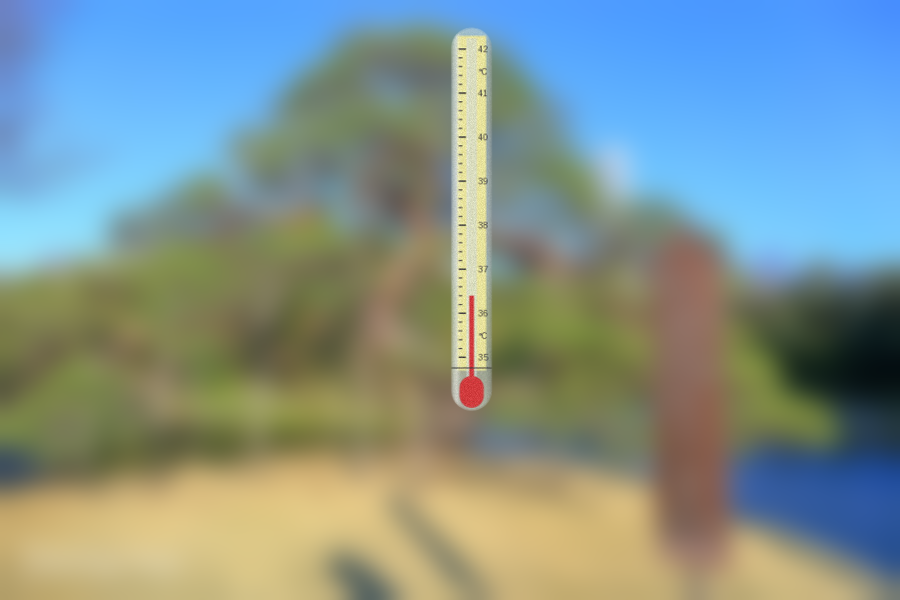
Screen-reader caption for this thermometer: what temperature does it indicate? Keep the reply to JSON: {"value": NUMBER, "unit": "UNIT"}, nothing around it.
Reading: {"value": 36.4, "unit": "°C"}
